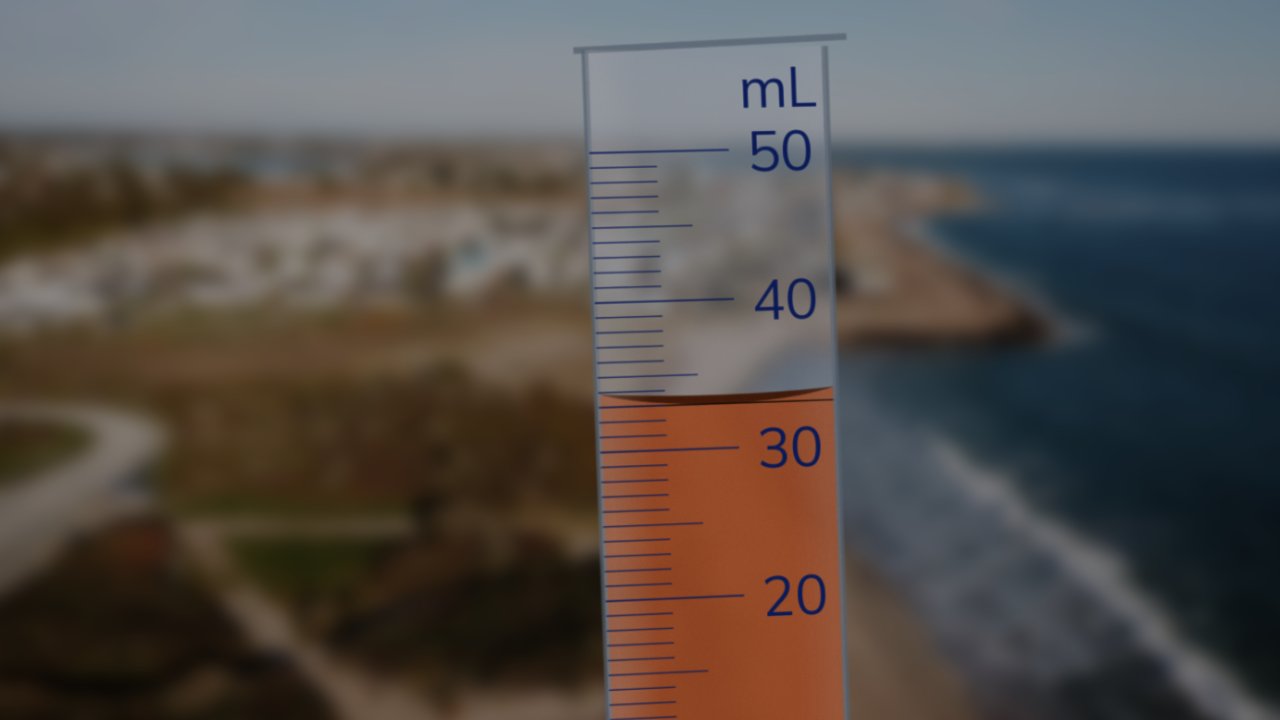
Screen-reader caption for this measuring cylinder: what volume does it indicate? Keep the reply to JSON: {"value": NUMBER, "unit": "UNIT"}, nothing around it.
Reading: {"value": 33, "unit": "mL"}
